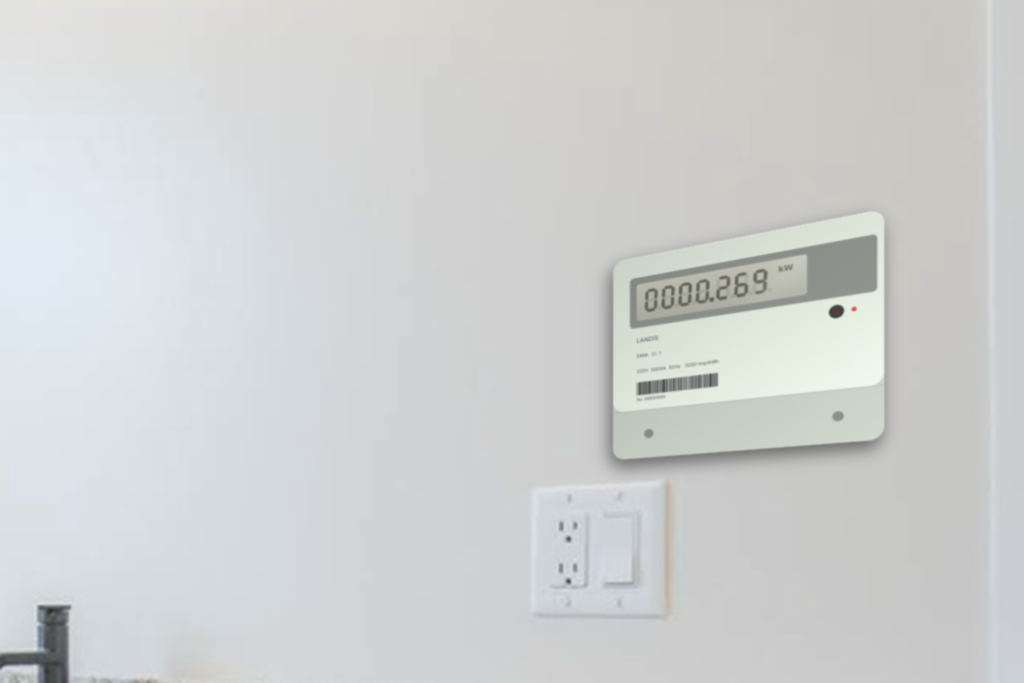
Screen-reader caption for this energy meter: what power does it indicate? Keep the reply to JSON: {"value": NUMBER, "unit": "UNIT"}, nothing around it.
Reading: {"value": 0.269, "unit": "kW"}
